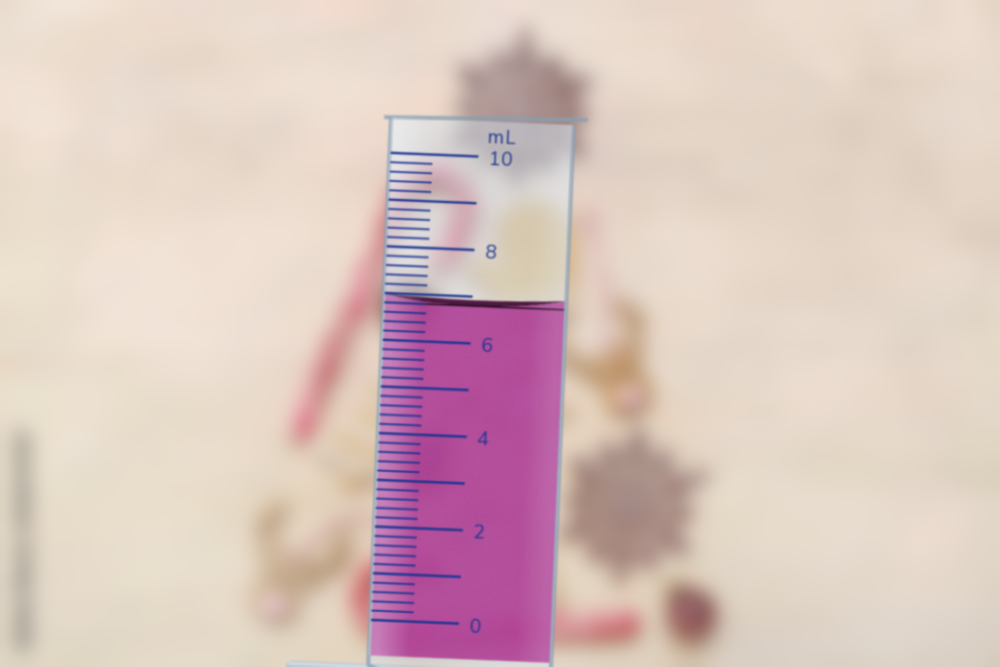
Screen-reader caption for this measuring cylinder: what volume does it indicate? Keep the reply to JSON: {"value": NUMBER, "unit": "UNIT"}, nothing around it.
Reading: {"value": 6.8, "unit": "mL"}
